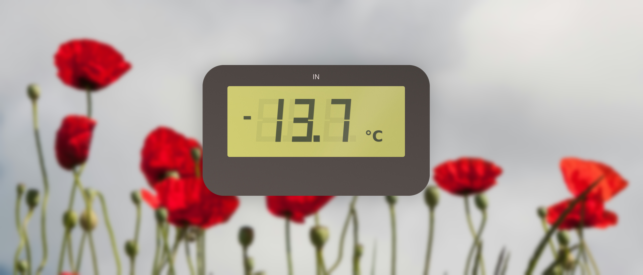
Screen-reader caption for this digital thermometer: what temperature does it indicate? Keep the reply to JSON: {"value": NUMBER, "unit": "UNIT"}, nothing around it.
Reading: {"value": -13.7, "unit": "°C"}
